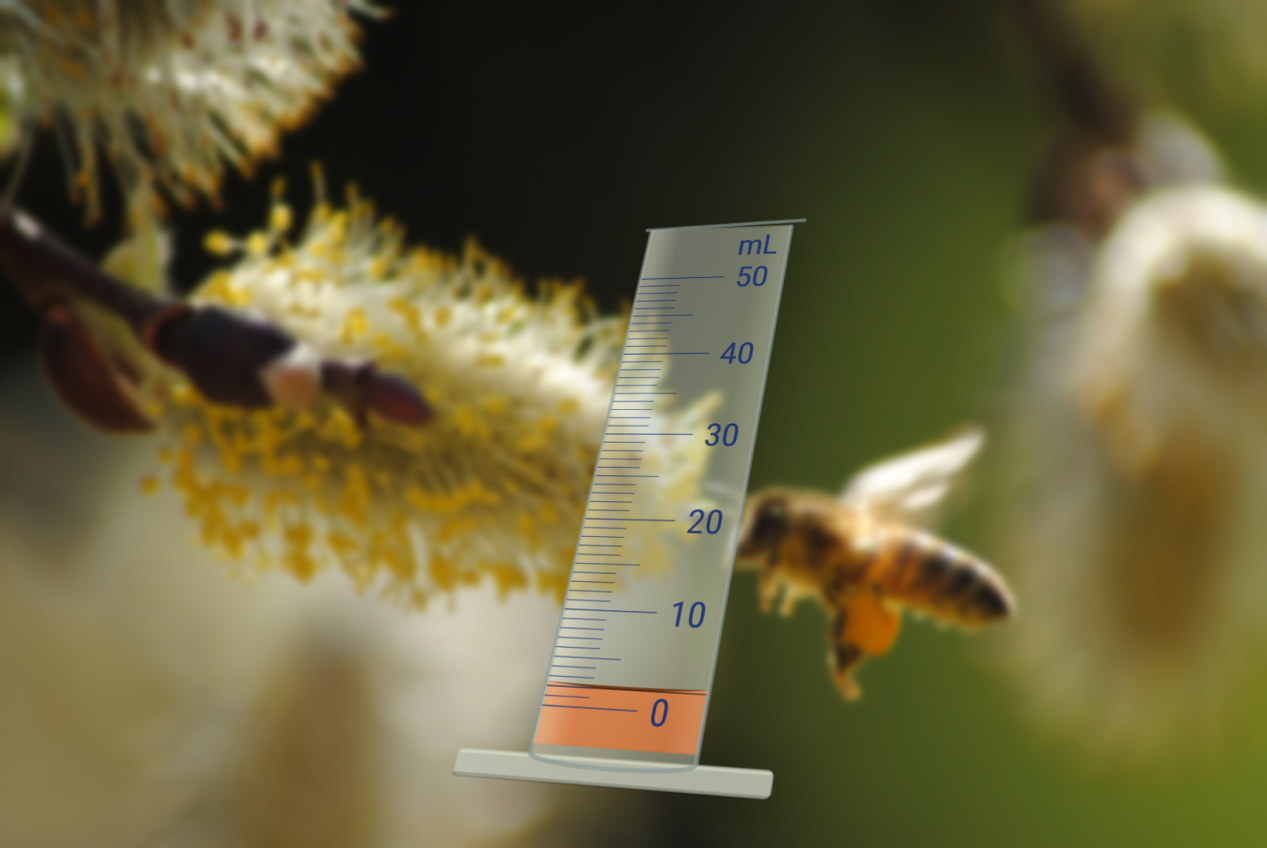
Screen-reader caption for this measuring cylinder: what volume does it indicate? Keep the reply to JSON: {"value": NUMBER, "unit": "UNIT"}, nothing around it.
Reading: {"value": 2, "unit": "mL"}
